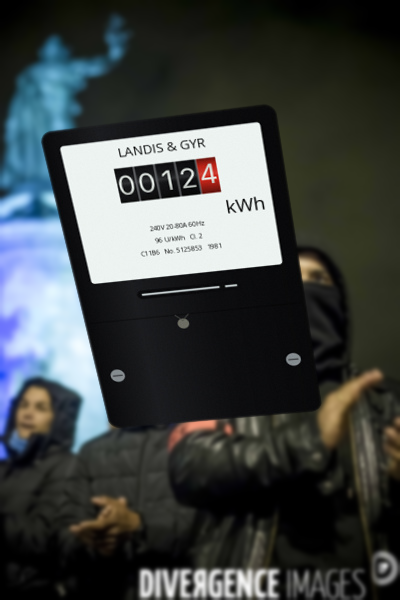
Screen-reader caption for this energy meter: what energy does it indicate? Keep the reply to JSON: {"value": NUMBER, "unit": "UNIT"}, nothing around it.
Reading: {"value": 12.4, "unit": "kWh"}
